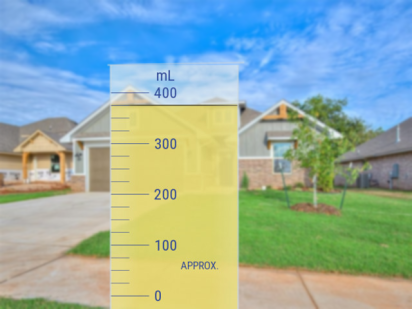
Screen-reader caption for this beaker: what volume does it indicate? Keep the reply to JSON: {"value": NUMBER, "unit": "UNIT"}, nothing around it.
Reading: {"value": 375, "unit": "mL"}
